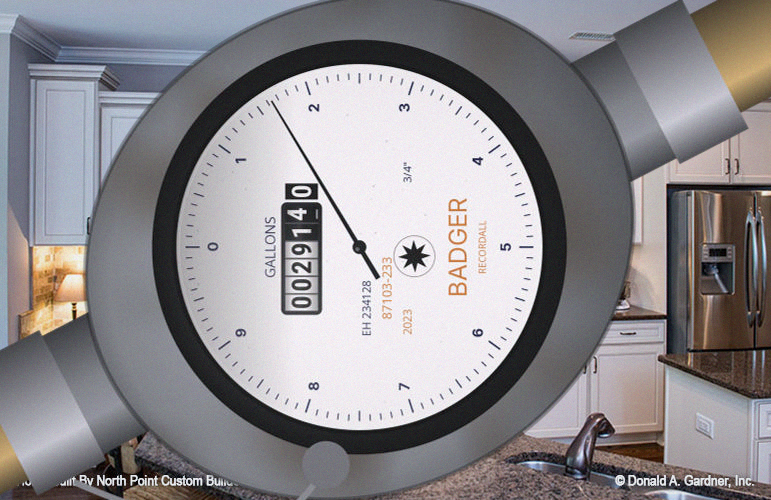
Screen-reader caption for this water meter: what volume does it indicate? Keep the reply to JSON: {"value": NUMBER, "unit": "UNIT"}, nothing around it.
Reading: {"value": 29141.6, "unit": "gal"}
